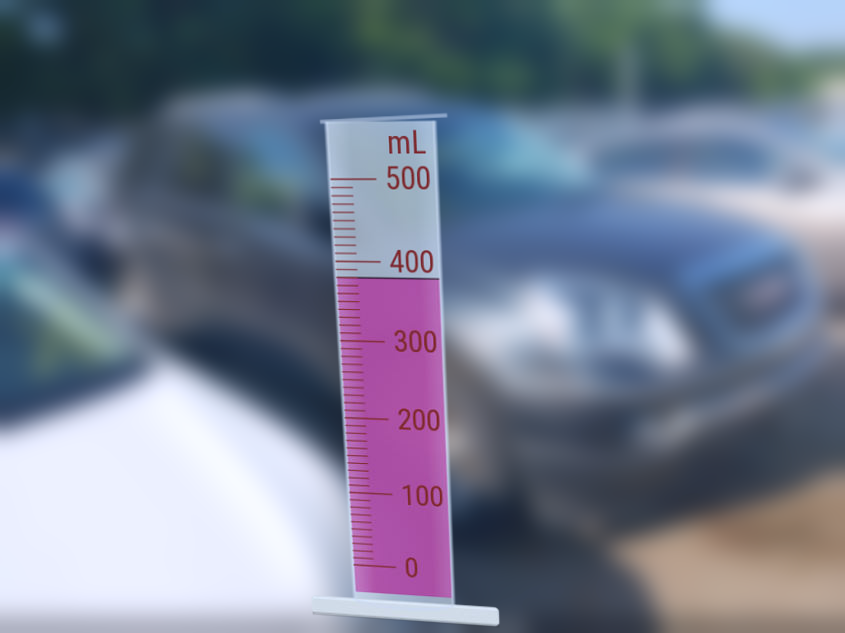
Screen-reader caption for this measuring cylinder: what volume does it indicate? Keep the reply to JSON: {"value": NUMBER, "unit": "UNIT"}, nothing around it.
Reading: {"value": 380, "unit": "mL"}
